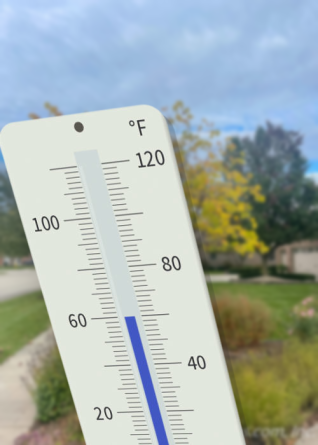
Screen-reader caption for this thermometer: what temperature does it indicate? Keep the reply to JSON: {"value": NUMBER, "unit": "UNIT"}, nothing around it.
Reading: {"value": 60, "unit": "°F"}
